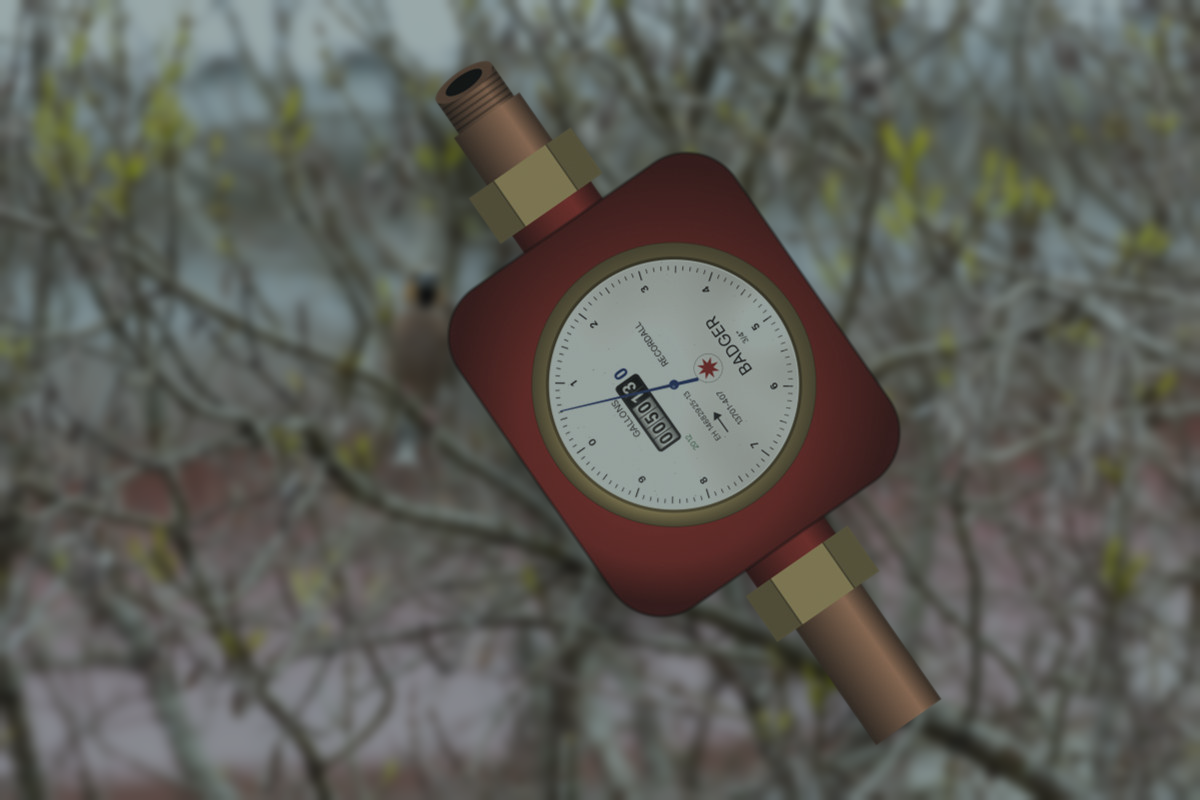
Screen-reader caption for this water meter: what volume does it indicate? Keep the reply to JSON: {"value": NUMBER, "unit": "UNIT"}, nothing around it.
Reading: {"value": 50130.6, "unit": "gal"}
